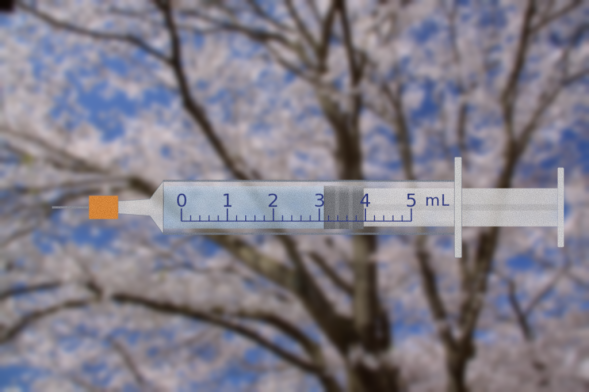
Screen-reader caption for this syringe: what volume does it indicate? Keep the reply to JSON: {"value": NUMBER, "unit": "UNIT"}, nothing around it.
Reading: {"value": 3.1, "unit": "mL"}
